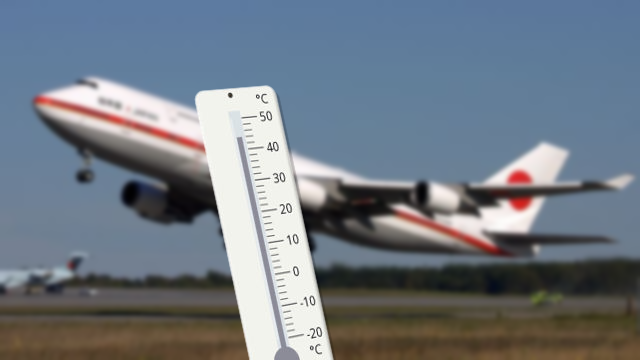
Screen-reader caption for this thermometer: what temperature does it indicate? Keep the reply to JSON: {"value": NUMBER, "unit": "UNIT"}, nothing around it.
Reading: {"value": 44, "unit": "°C"}
